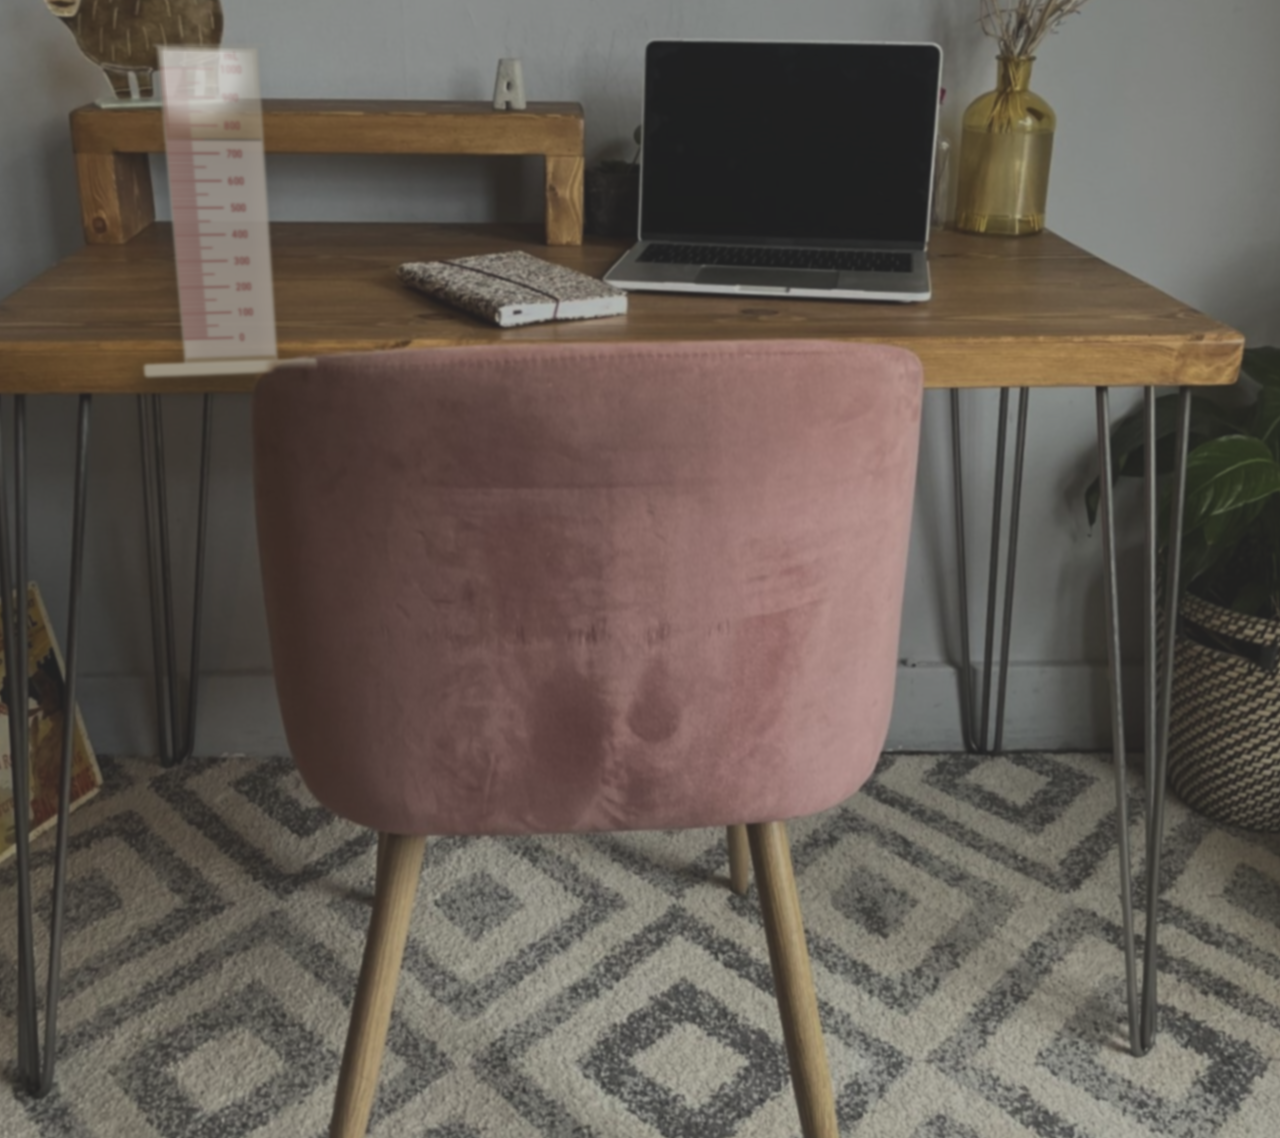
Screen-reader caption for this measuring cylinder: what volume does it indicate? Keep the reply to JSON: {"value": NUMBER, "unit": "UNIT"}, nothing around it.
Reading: {"value": 750, "unit": "mL"}
